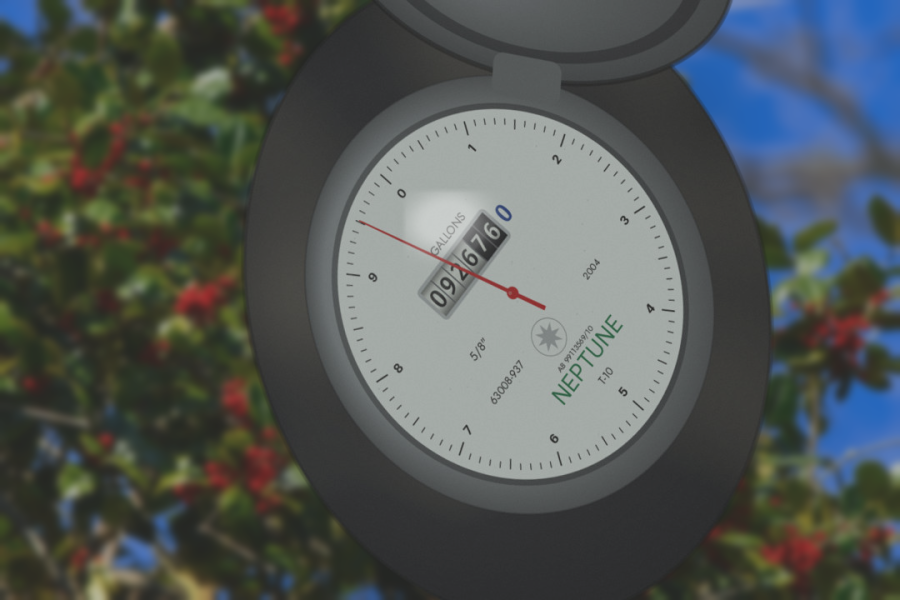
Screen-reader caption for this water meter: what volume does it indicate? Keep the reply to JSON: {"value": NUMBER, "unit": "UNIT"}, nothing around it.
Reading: {"value": 926759.5, "unit": "gal"}
